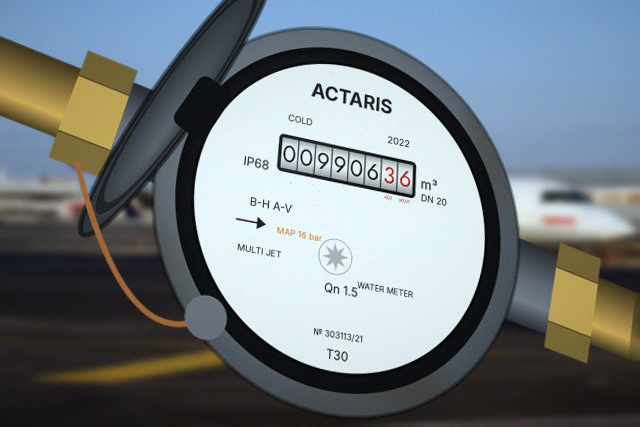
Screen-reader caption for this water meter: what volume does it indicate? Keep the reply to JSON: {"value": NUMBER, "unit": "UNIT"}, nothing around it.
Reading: {"value": 9906.36, "unit": "m³"}
